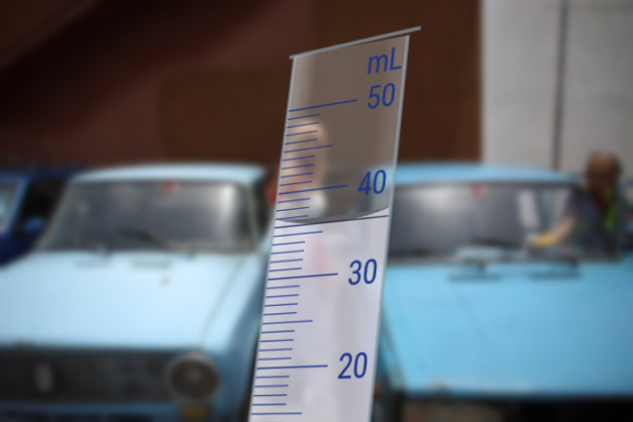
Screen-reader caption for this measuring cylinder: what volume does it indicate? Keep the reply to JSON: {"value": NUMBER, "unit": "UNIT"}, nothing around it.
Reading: {"value": 36, "unit": "mL"}
